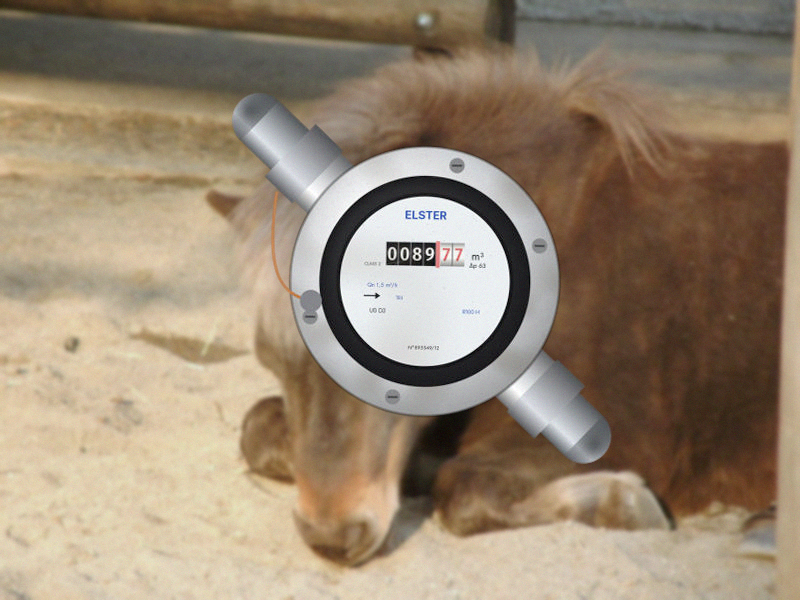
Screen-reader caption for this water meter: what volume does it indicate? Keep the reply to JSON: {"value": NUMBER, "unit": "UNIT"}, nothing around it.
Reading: {"value": 89.77, "unit": "m³"}
